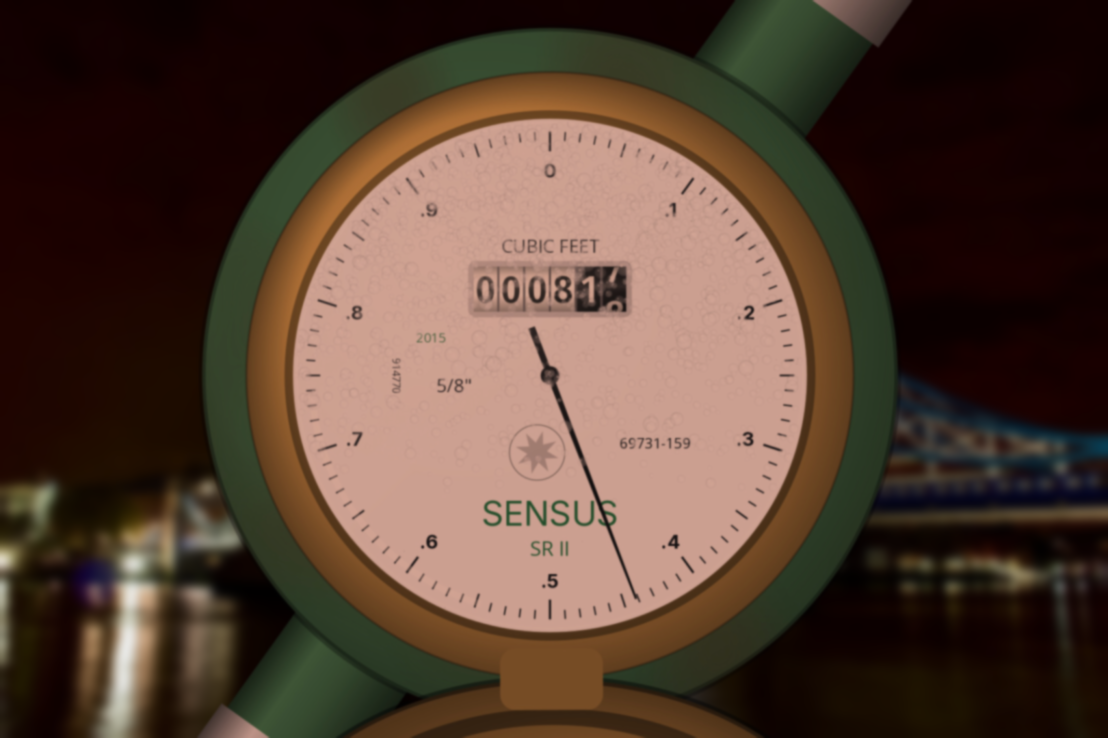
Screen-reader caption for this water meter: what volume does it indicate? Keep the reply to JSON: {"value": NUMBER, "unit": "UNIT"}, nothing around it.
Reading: {"value": 817.44, "unit": "ft³"}
